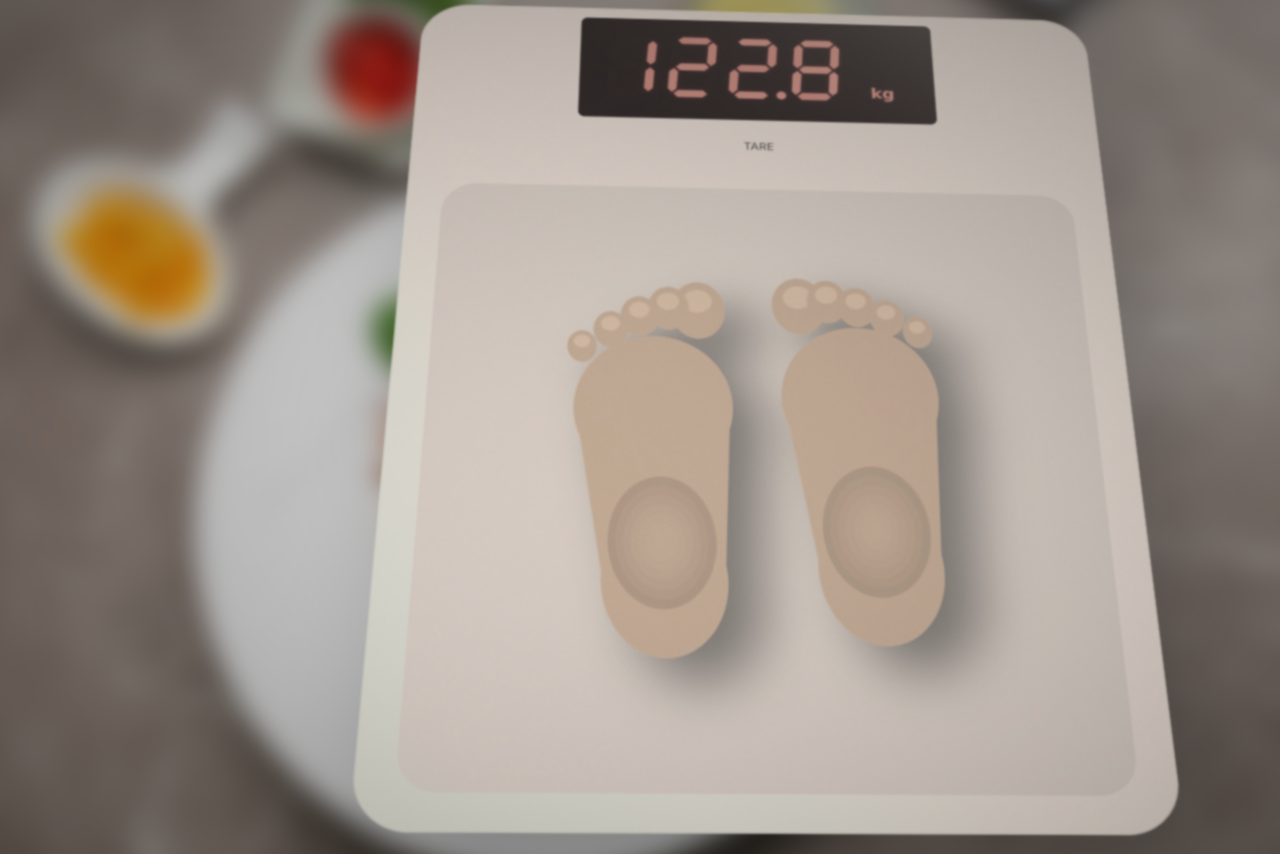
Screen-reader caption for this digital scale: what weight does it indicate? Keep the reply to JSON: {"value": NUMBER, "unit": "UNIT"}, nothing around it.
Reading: {"value": 122.8, "unit": "kg"}
